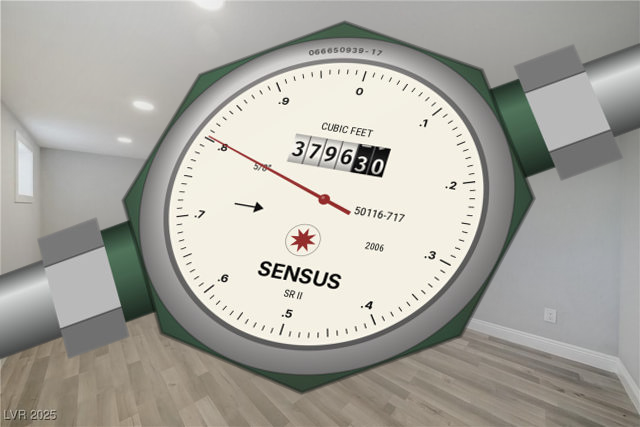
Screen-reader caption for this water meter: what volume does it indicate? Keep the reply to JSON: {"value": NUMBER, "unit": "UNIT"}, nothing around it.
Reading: {"value": 379629.80, "unit": "ft³"}
